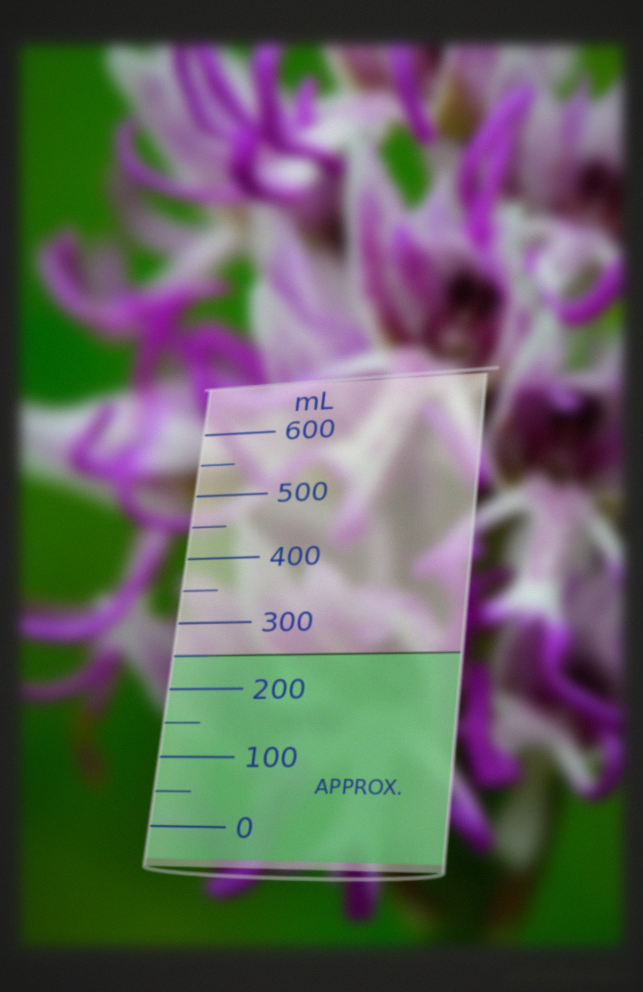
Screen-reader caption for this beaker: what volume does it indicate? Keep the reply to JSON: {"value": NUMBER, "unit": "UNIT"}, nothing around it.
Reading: {"value": 250, "unit": "mL"}
